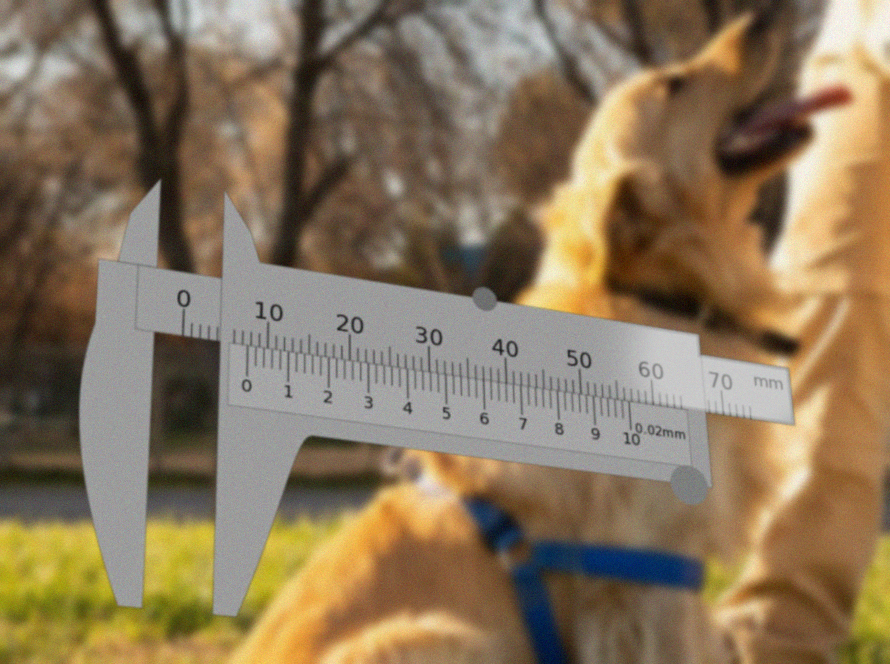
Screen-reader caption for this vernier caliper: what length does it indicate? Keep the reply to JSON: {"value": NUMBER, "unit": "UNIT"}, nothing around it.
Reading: {"value": 7.6, "unit": "mm"}
